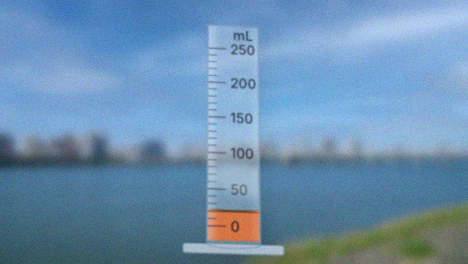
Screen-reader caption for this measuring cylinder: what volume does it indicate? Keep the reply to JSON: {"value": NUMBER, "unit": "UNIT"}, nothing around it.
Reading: {"value": 20, "unit": "mL"}
